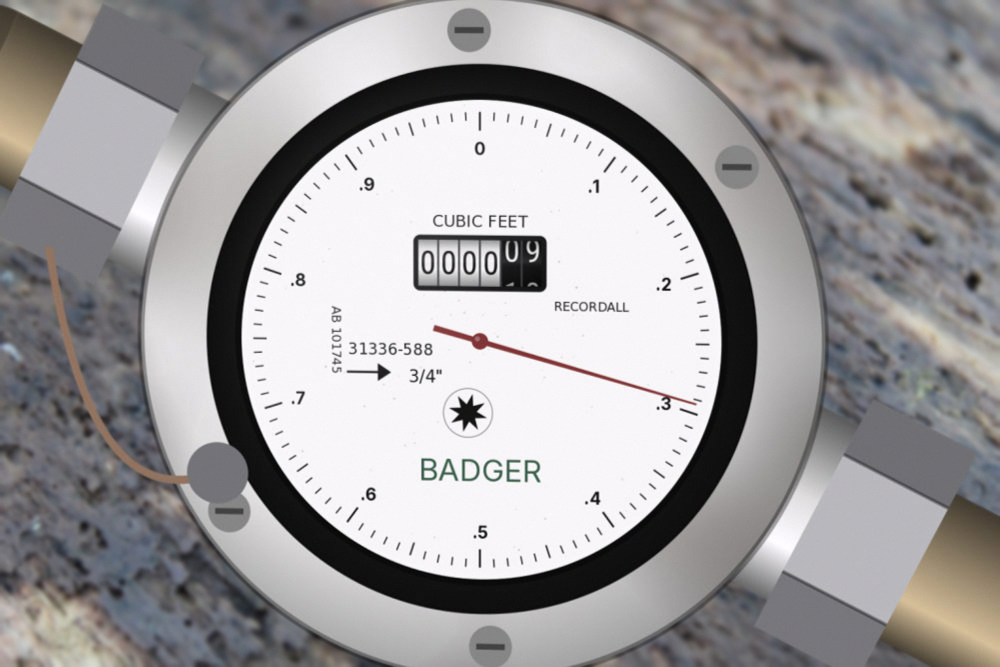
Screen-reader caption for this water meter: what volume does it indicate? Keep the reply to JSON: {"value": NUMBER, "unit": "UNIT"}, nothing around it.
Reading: {"value": 9.29, "unit": "ft³"}
